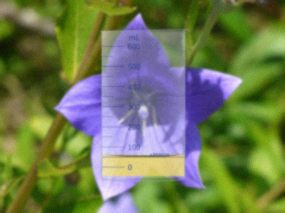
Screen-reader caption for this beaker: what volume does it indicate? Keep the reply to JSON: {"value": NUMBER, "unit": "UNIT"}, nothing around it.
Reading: {"value": 50, "unit": "mL"}
